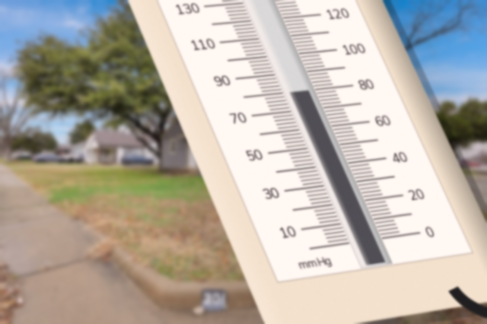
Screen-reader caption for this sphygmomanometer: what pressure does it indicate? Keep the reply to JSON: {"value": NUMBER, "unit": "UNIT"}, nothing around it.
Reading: {"value": 80, "unit": "mmHg"}
